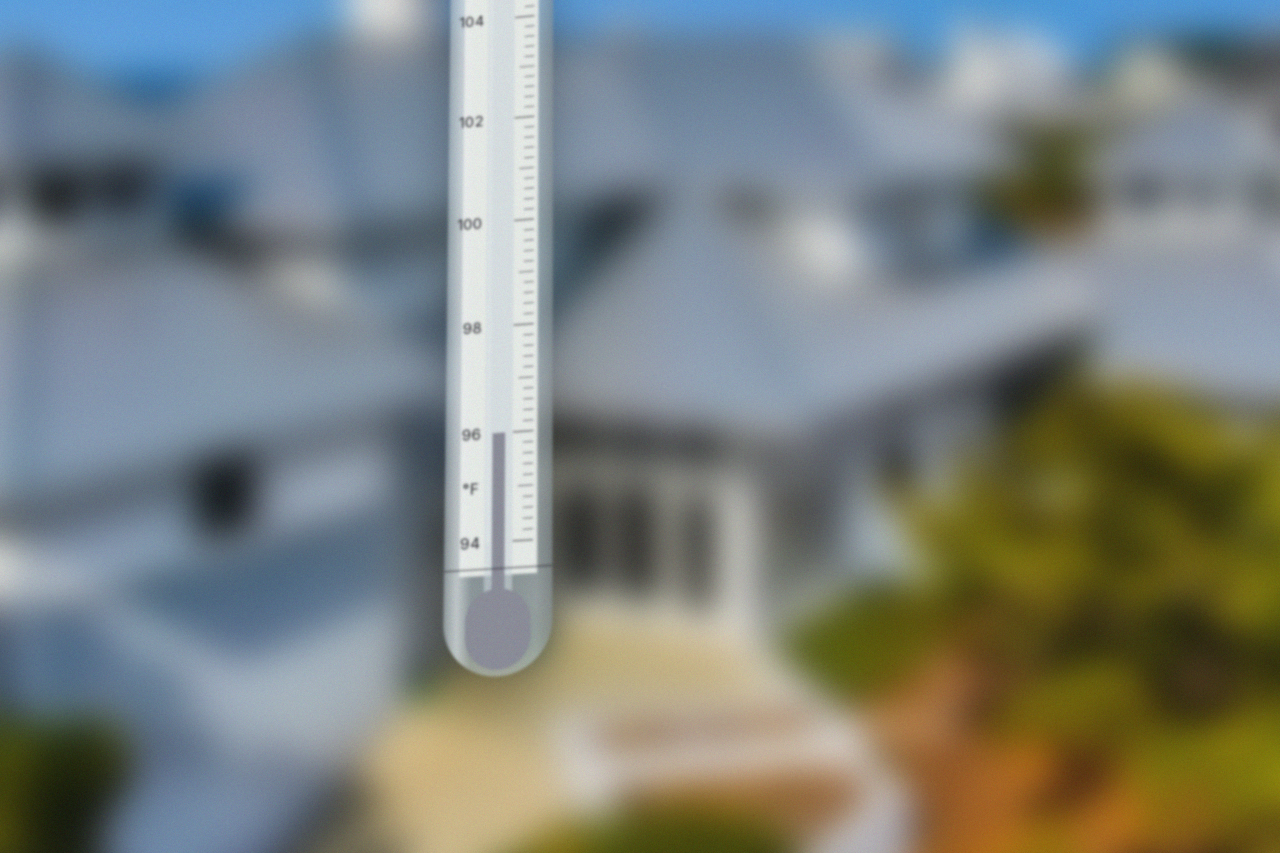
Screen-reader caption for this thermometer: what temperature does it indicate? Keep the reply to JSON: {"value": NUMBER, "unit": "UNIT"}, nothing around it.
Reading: {"value": 96, "unit": "°F"}
